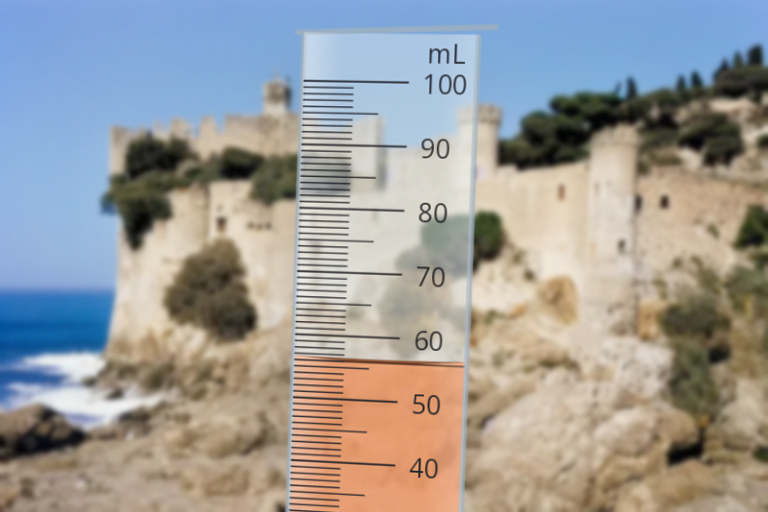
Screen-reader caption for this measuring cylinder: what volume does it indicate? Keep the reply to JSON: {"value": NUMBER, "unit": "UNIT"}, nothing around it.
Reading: {"value": 56, "unit": "mL"}
